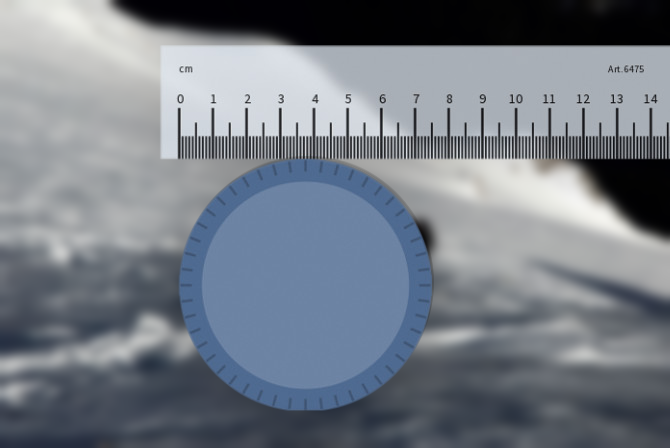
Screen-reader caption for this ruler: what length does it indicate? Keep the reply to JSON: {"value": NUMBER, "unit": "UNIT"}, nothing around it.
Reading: {"value": 7.5, "unit": "cm"}
